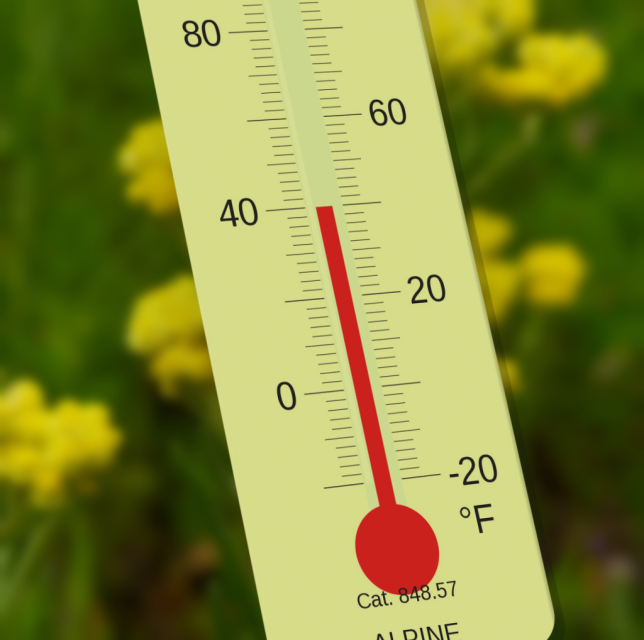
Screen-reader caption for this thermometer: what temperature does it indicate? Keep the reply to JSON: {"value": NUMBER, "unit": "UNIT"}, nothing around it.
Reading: {"value": 40, "unit": "°F"}
